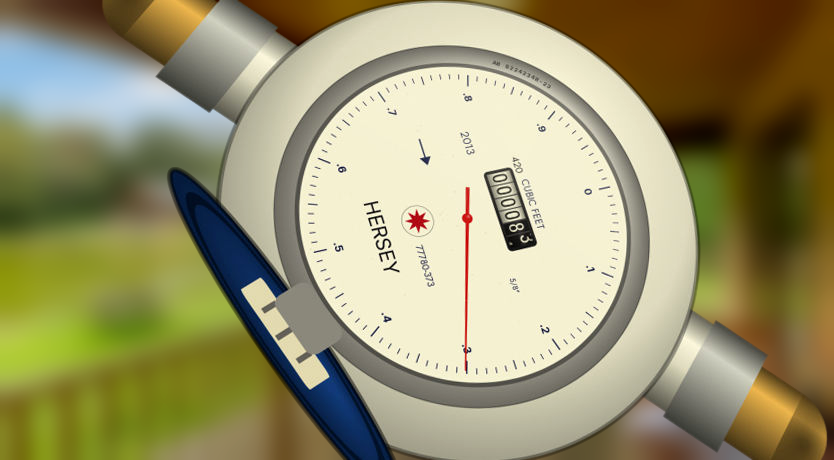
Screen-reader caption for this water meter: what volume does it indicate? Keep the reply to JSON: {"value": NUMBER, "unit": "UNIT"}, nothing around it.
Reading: {"value": 83.30, "unit": "ft³"}
